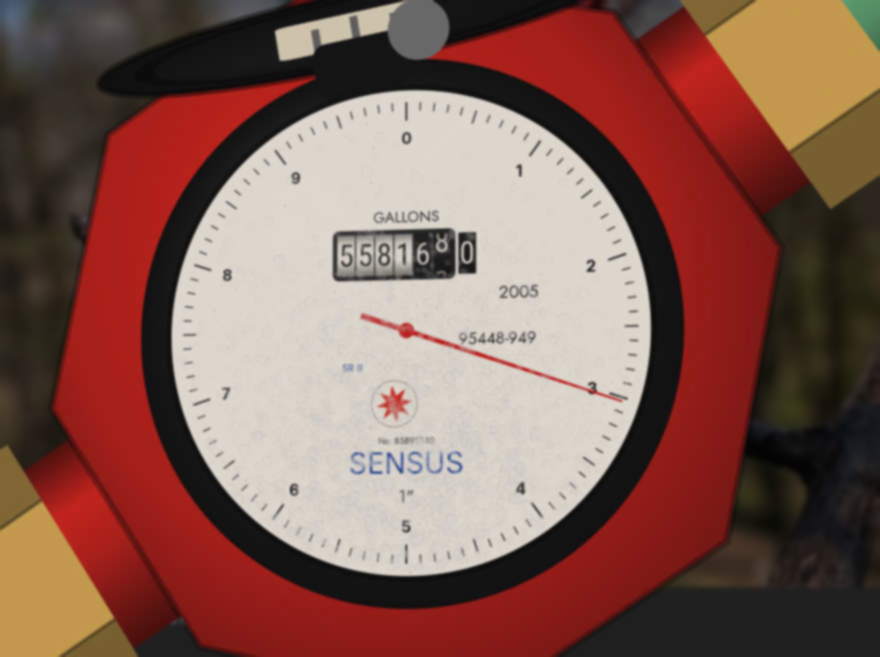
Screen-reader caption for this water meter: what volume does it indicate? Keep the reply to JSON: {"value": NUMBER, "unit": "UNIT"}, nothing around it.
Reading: {"value": 5581683.0, "unit": "gal"}
